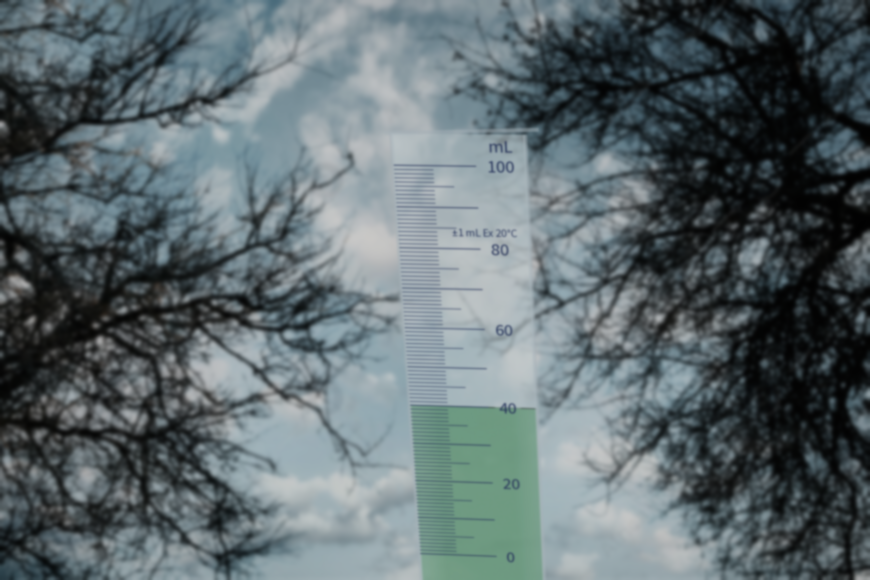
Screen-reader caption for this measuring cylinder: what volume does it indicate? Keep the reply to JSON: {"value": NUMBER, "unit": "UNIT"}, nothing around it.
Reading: {"value": 40, "unit": "mL"}
